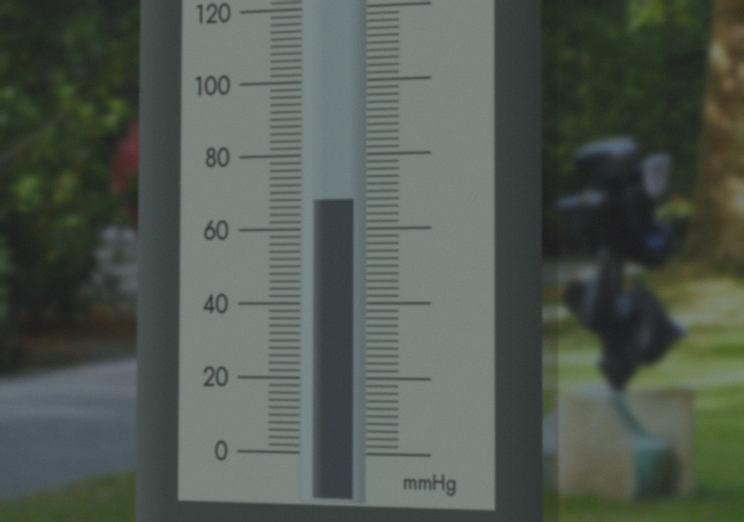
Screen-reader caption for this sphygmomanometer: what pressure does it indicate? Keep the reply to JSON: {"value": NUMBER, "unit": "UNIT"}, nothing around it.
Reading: {"value": 68, "unit": "mmHg"}
